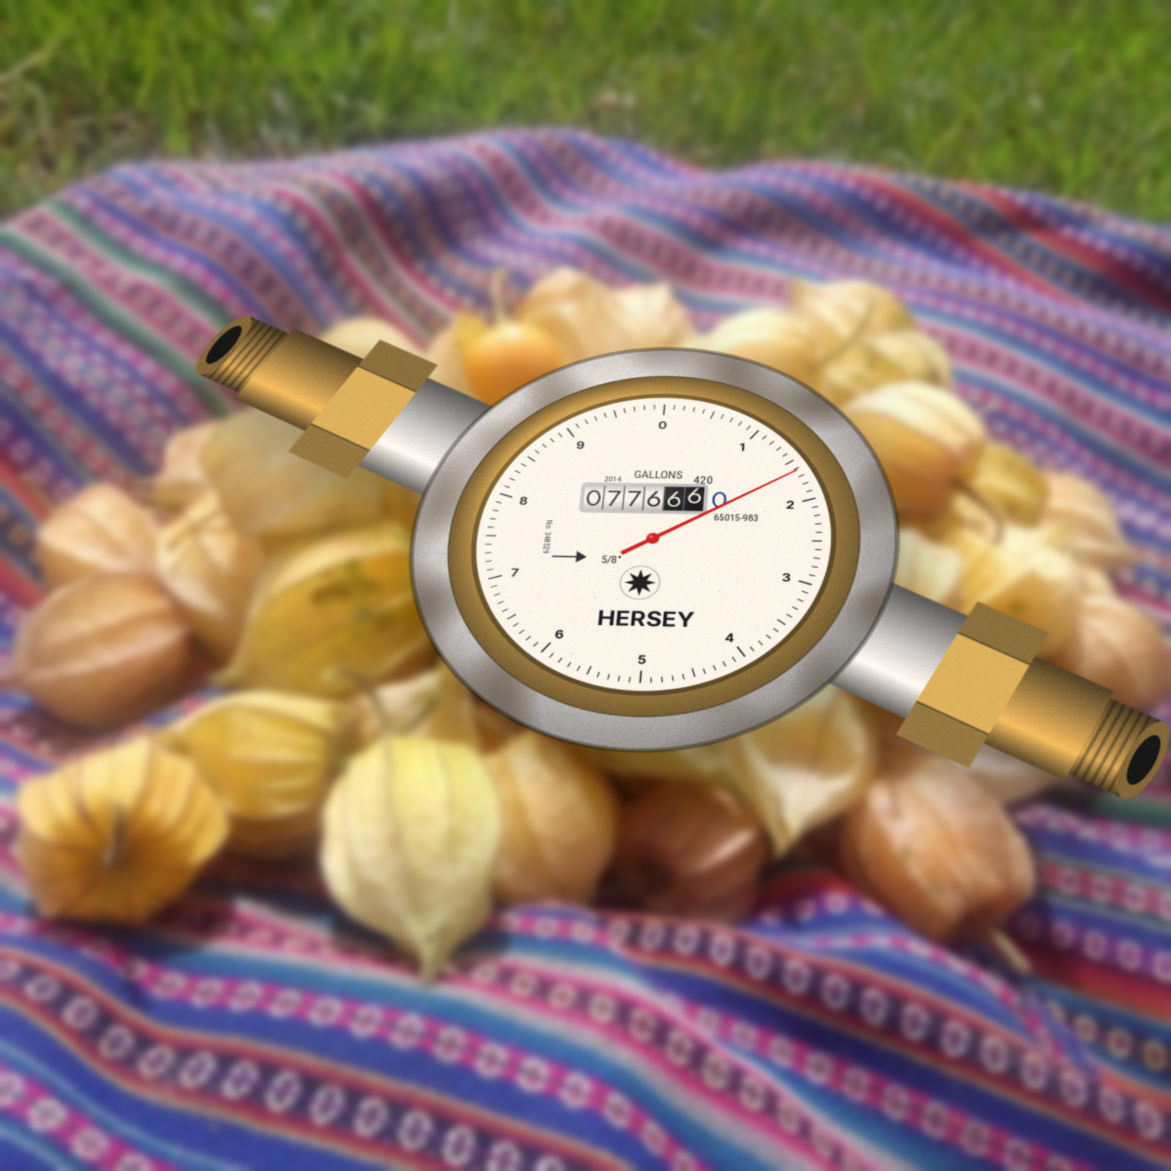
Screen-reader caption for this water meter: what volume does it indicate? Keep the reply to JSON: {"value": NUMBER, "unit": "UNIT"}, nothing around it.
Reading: {"value": 776661.6, "unit": "gal"}
